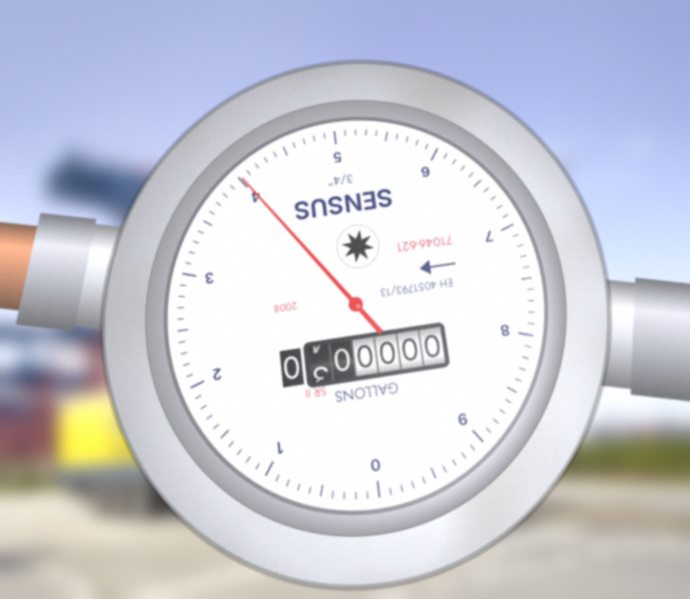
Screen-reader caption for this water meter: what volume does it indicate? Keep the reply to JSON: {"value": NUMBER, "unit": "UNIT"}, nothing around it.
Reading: {"value": 34.0, "unit": "gal"}
